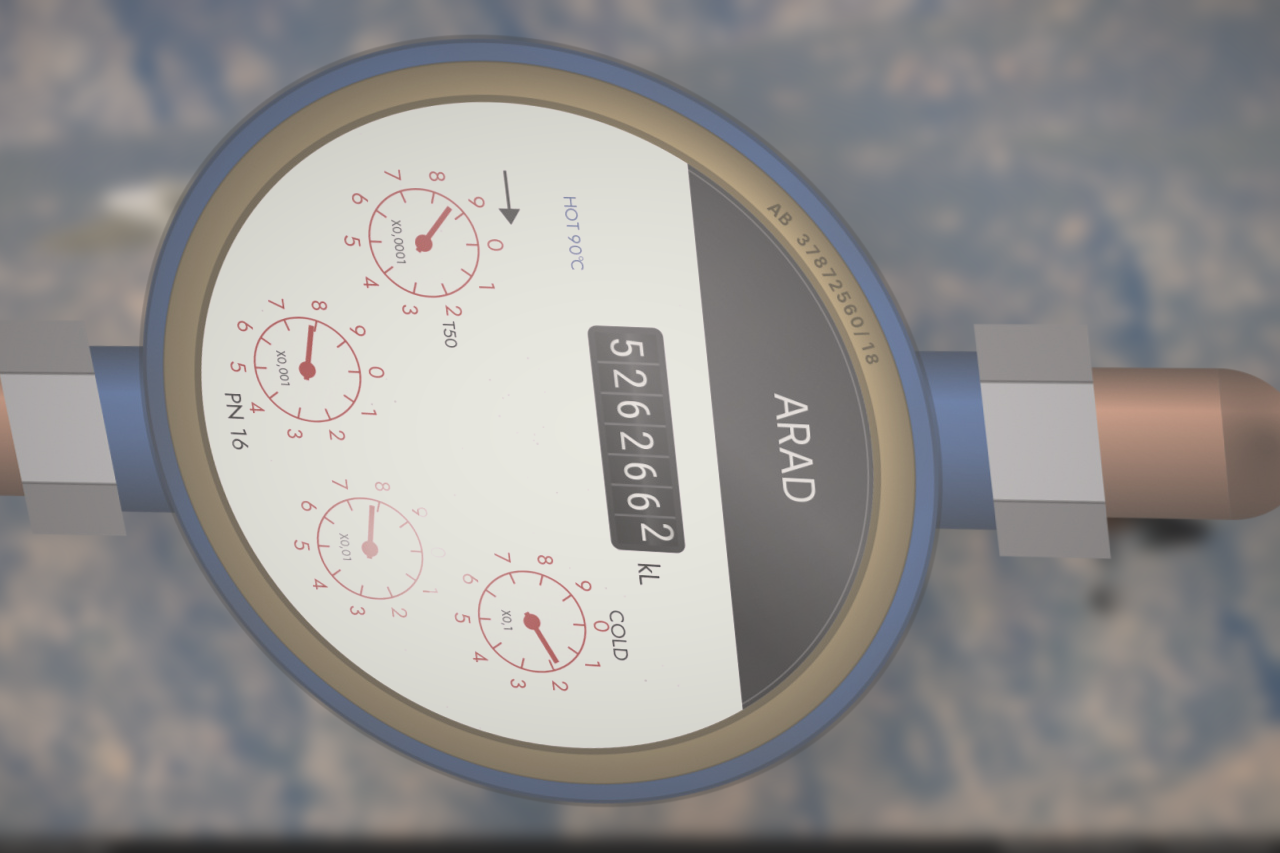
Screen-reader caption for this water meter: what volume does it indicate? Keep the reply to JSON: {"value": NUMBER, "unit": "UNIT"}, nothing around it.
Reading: {"value": 5262662.1778, "unit": "kL"}
